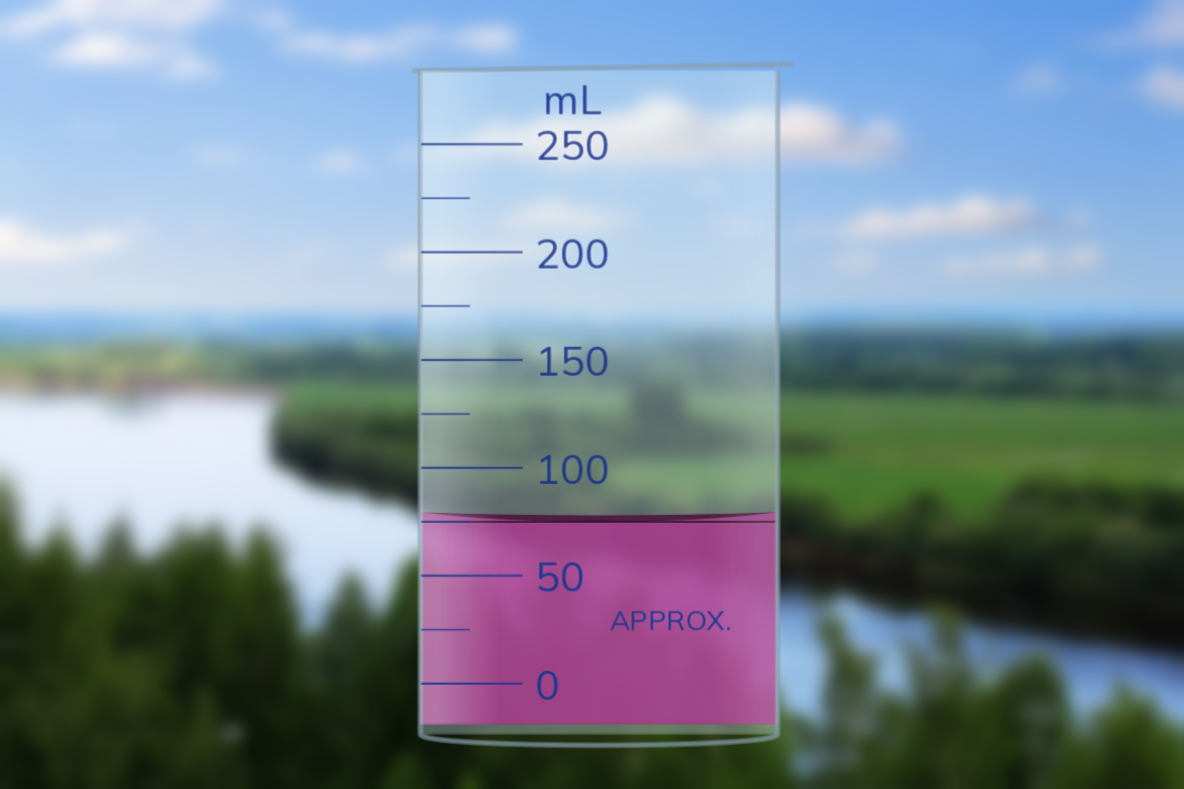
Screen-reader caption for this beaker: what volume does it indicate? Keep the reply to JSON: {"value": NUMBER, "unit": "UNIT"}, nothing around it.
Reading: {"value": 75, "unit": "mL"}
